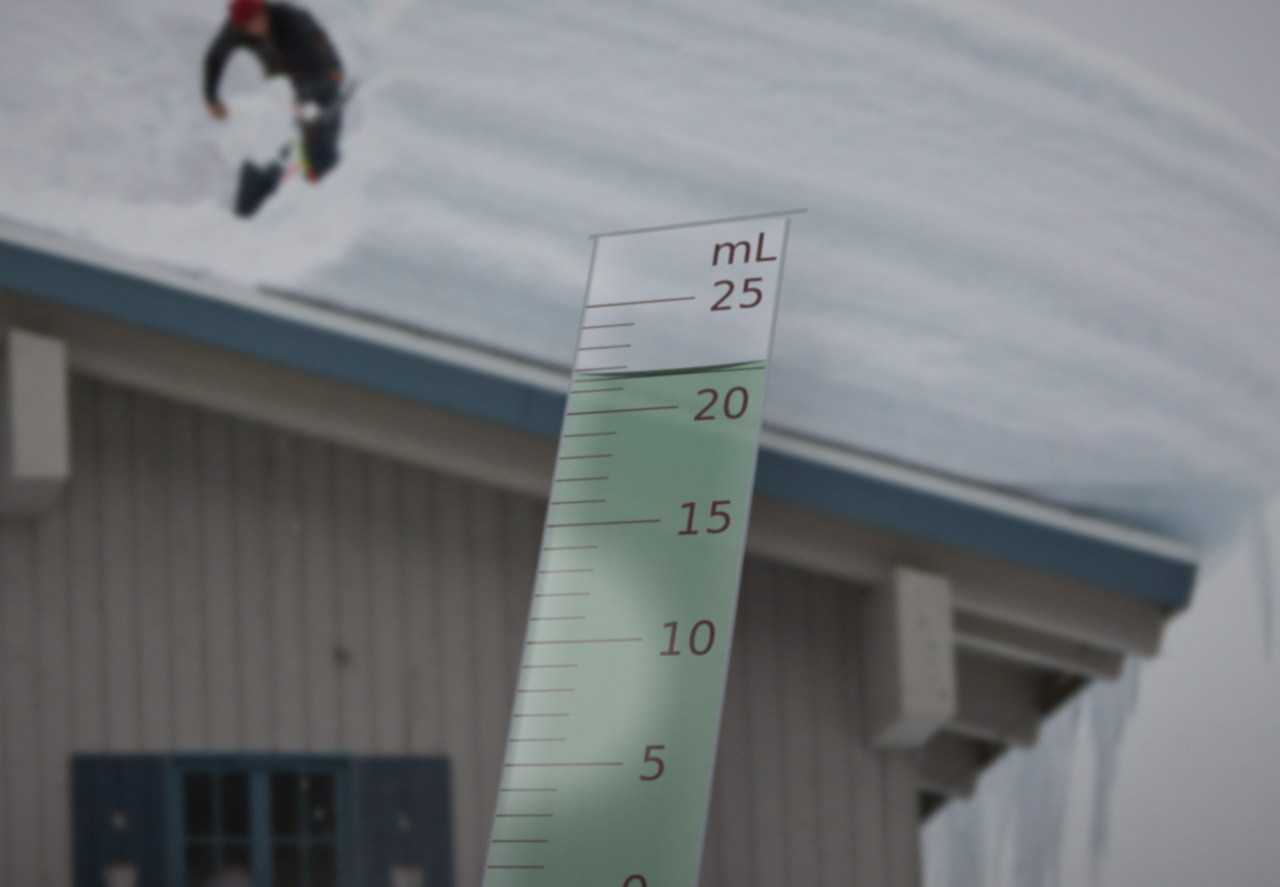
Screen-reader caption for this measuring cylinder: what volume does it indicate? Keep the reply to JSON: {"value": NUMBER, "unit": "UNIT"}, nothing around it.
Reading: {"value": 21.5, "unit": "mL"}
